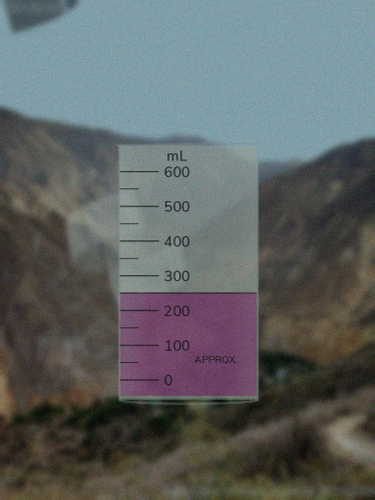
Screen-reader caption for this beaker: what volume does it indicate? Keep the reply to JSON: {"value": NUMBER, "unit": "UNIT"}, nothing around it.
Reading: {"value": 250, "unit": "mL"}
